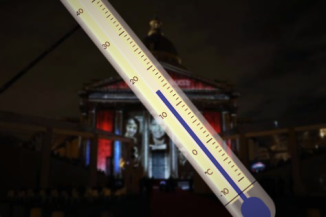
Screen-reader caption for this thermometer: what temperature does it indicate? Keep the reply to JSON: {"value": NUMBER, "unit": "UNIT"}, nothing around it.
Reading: {"value": 15, "unit": "°C"}
